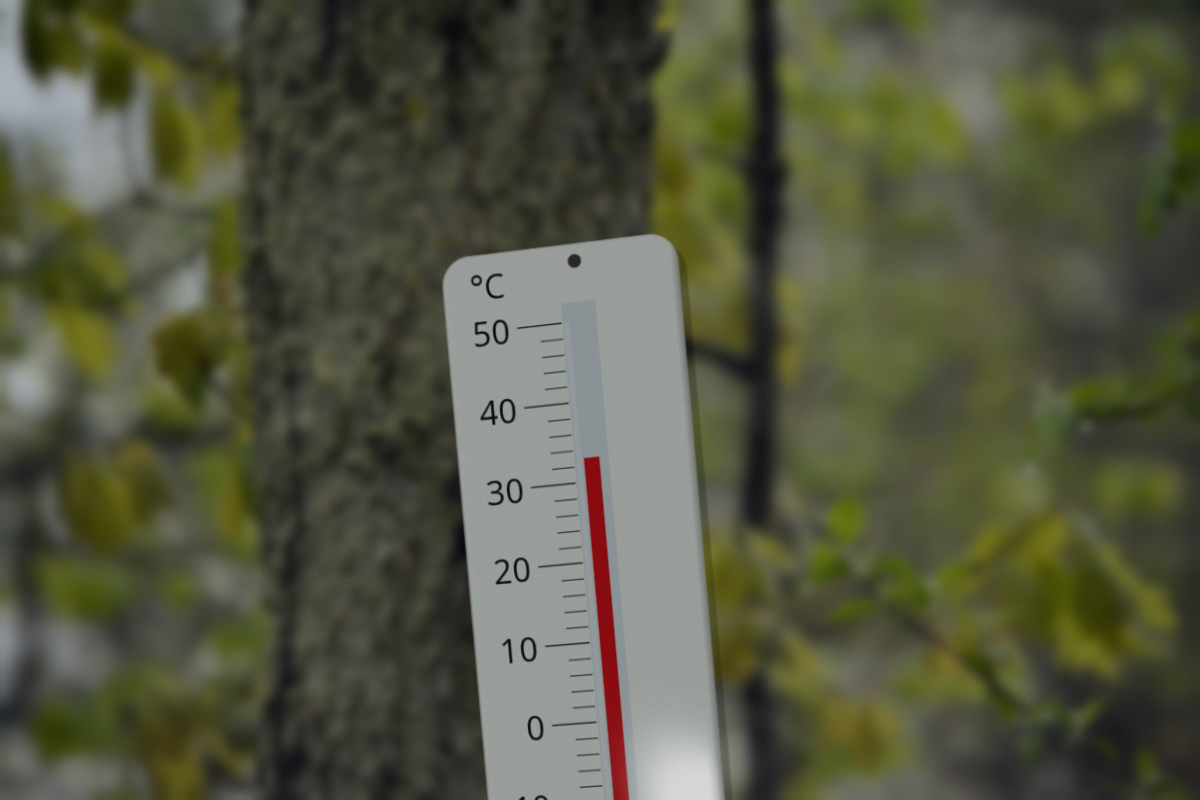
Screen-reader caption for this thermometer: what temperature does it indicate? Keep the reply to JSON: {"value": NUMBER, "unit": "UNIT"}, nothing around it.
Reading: {"value": 33, "unit": "°C"}
